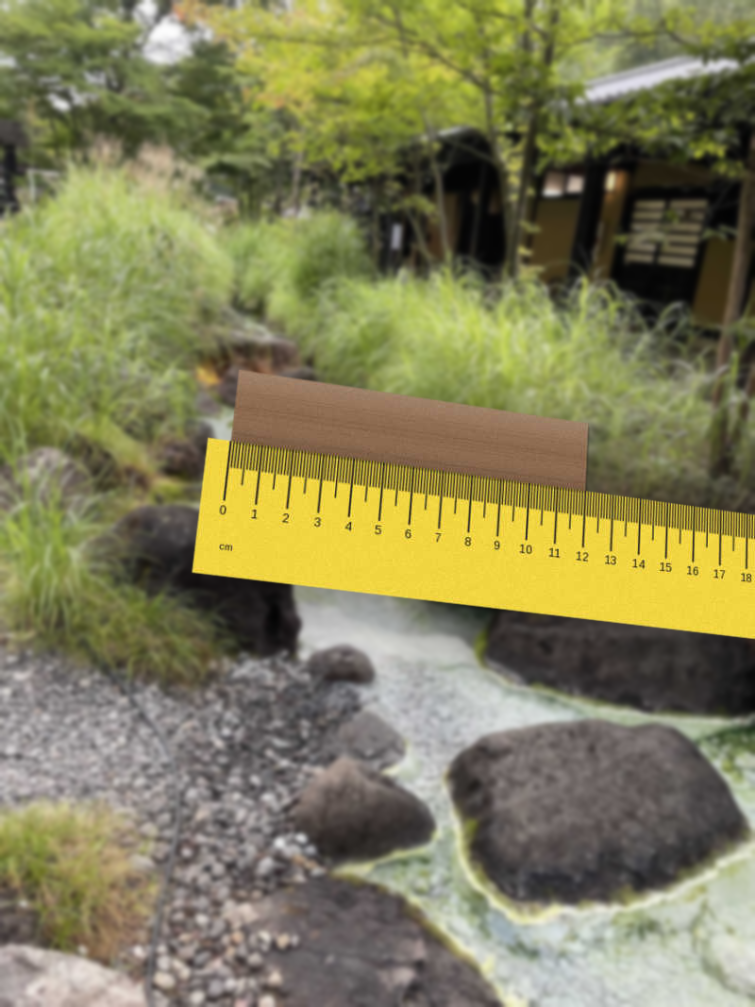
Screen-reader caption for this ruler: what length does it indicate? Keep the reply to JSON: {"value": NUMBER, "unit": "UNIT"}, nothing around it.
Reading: {"value": 12, "unit": "cm"}
